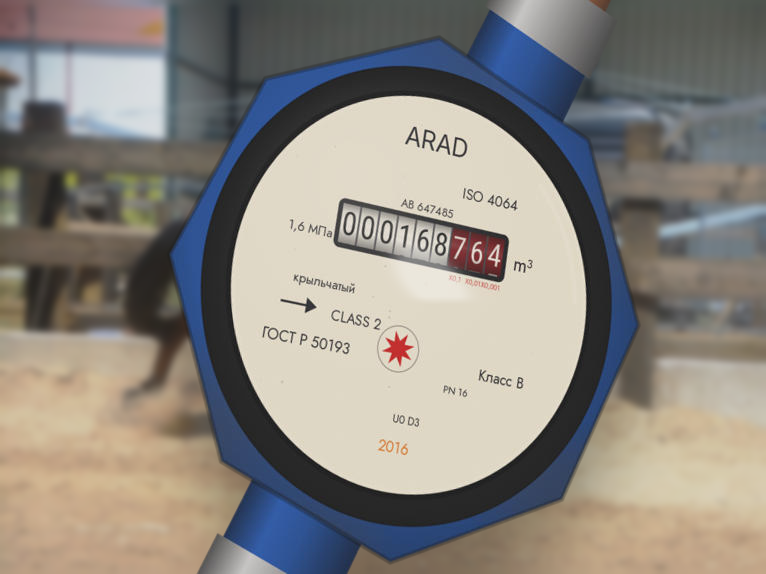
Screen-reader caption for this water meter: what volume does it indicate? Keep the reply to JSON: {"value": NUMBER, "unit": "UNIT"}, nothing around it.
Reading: {"value": 168.764, "unit": "m³"}
